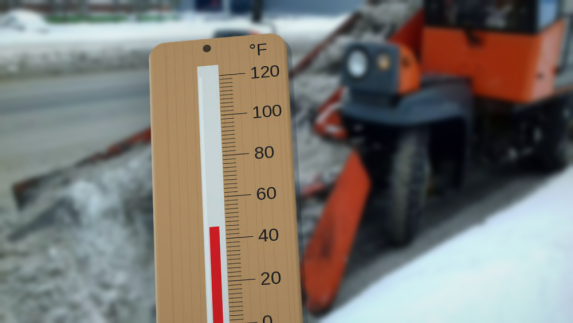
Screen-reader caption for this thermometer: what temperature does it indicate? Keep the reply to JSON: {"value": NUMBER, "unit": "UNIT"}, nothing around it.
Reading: {"value": 46, "unit": "°F"}
